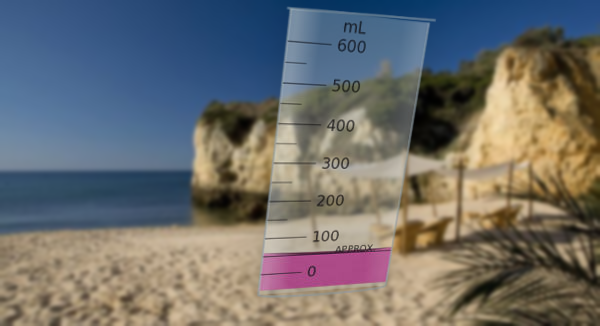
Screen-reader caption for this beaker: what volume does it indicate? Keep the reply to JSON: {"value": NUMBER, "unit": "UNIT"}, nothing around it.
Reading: {"value": 50, "unit": "mL"}
